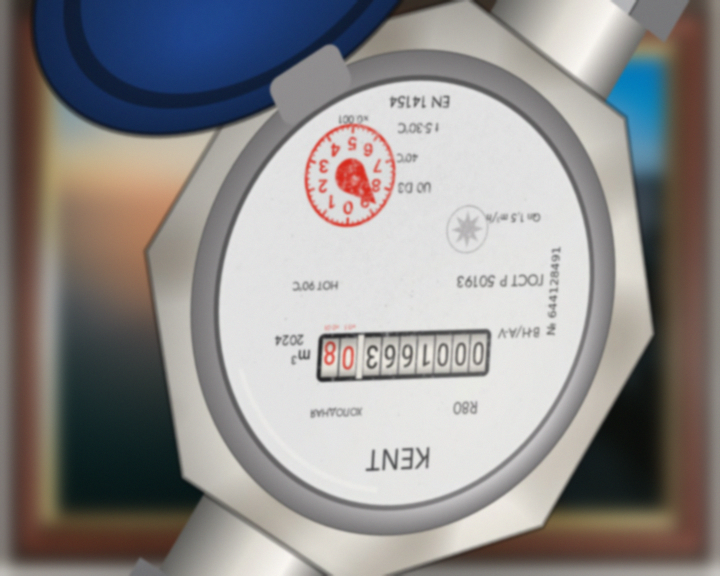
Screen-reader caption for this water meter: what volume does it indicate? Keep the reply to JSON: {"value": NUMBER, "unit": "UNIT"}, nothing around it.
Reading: {"value": 1663.078, "unit": "m³"}
